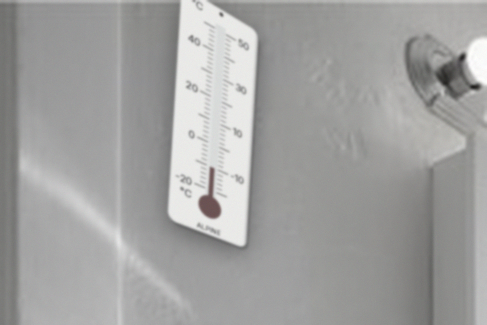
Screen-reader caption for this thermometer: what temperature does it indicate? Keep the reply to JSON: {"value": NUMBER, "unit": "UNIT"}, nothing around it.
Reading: {"value": -10, "unit": "°C"}
